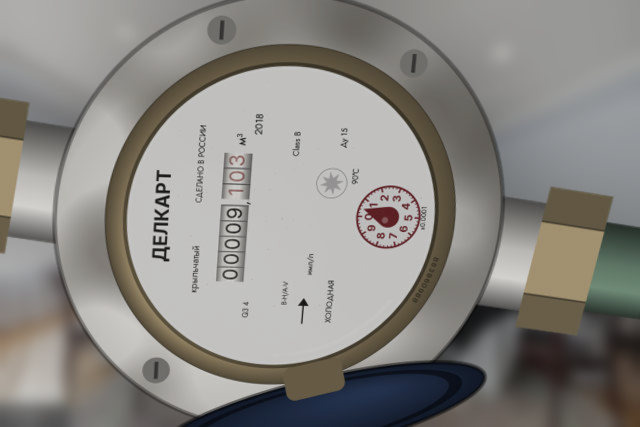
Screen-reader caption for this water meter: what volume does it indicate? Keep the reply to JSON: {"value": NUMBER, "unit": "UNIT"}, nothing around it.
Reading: {"value": 9.1030, "unit": "m³"}
